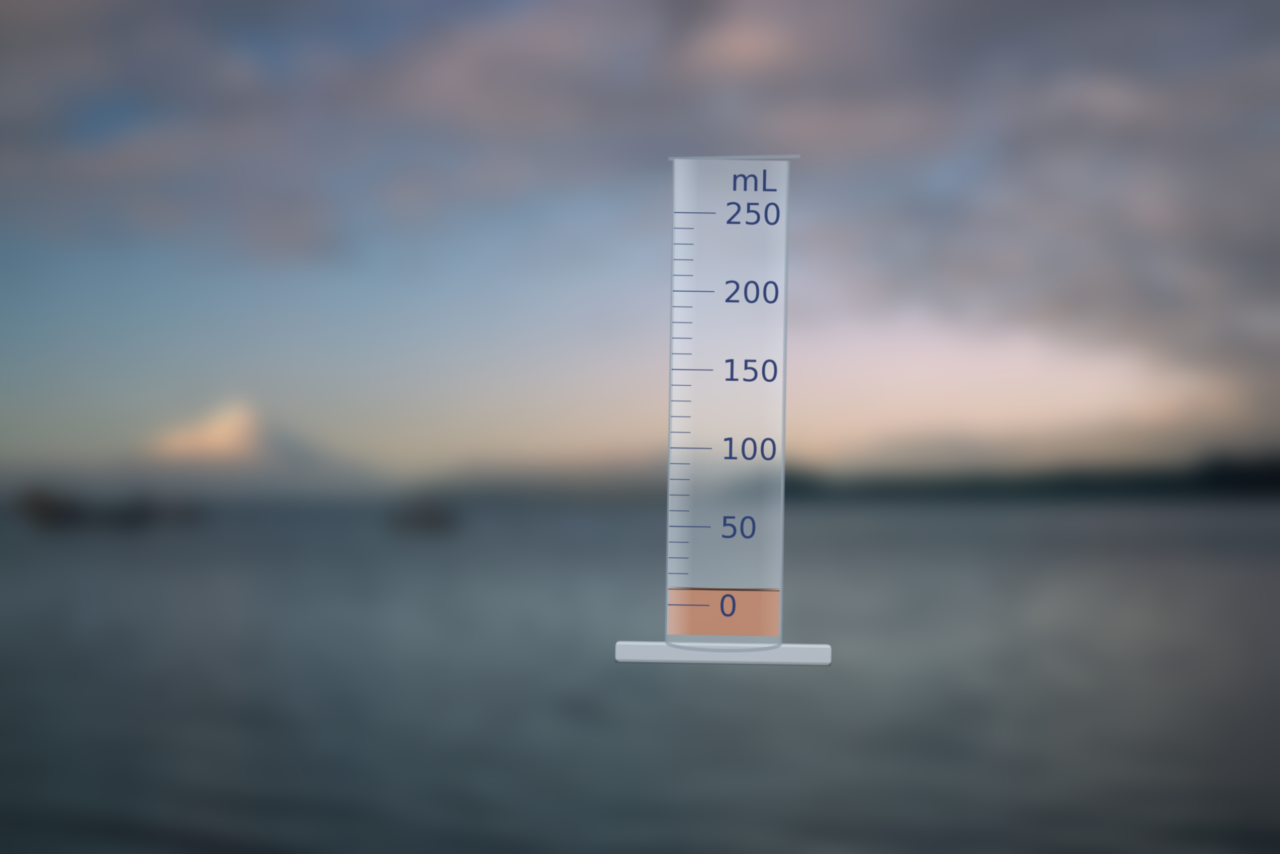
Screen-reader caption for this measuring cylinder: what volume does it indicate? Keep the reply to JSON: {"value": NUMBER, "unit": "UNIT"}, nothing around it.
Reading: {"value": 10, "unit": "mL"}
